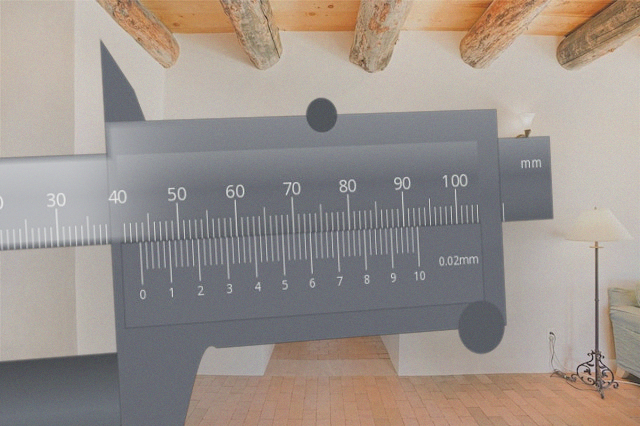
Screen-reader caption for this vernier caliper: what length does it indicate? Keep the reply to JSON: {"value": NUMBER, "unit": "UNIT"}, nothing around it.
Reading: {"value": 43.5, "unit": "mm"}
